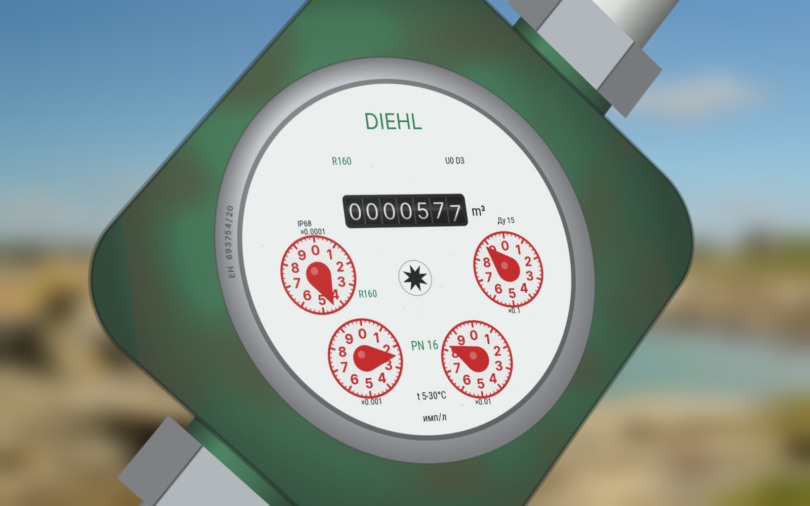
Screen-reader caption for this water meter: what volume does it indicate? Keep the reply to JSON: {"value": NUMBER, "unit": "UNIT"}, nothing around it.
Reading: {"value": 576.8824, "unit": "m³"}
